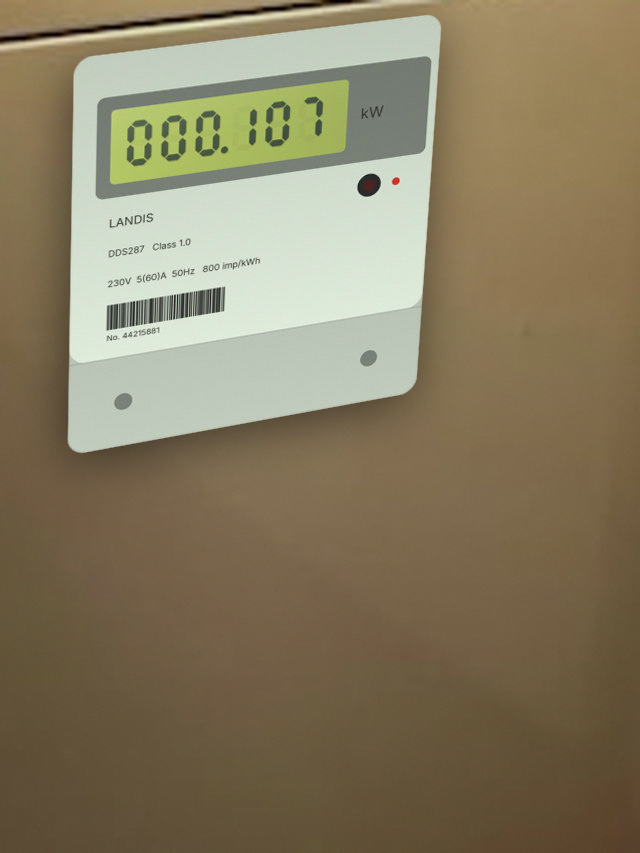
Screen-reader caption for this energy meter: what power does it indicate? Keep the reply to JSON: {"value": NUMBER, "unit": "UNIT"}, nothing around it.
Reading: {"value": 0.107, "unit": "kW"}
